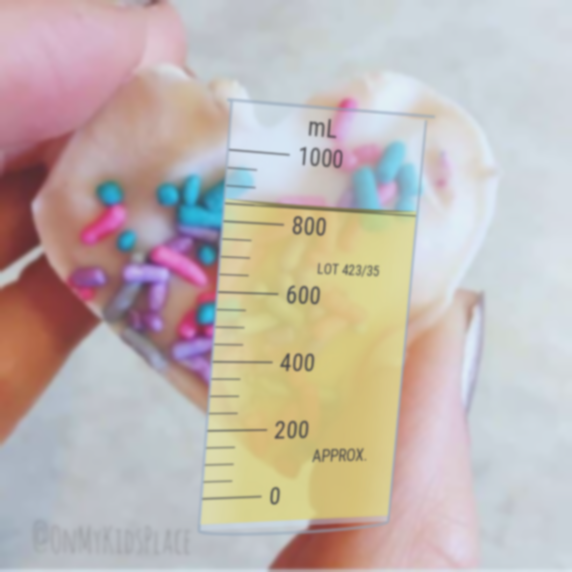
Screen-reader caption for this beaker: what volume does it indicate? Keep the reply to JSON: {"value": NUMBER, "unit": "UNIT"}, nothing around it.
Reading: {"value": 850, "unit": "mL"}
